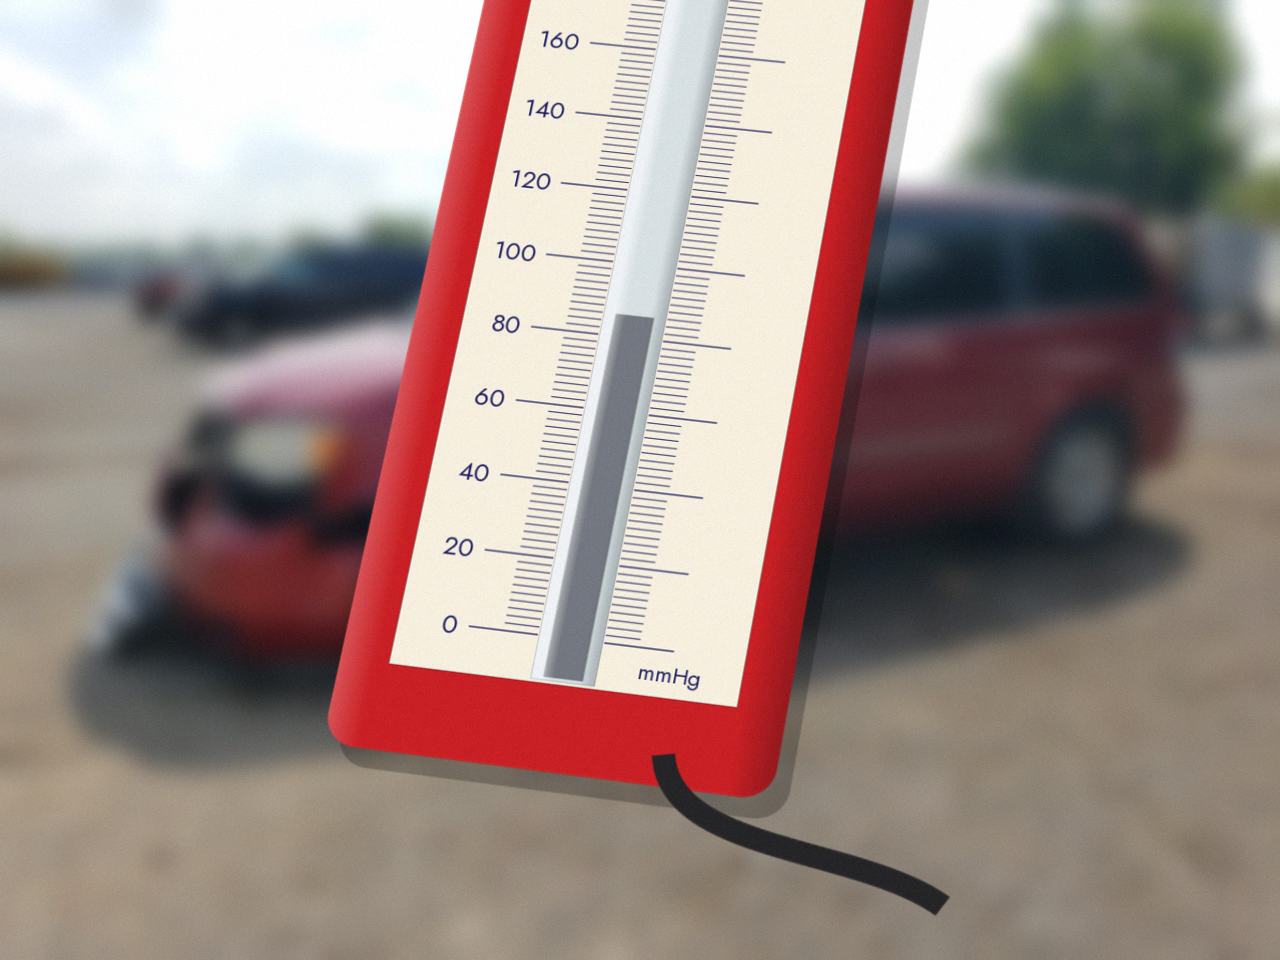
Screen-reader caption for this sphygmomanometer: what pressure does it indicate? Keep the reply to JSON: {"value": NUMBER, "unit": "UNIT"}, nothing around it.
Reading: {"value": 86, "unit": "mmHg"}
